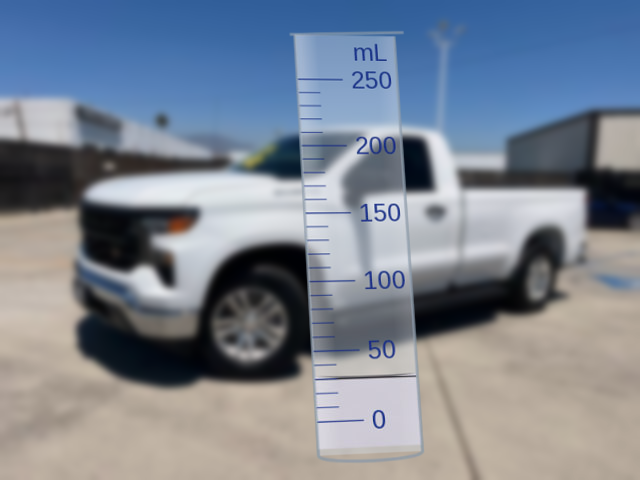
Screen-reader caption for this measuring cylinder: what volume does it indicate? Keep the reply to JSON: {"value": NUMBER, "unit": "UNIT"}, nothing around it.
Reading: {"value": 30, "unit": "mL"}
